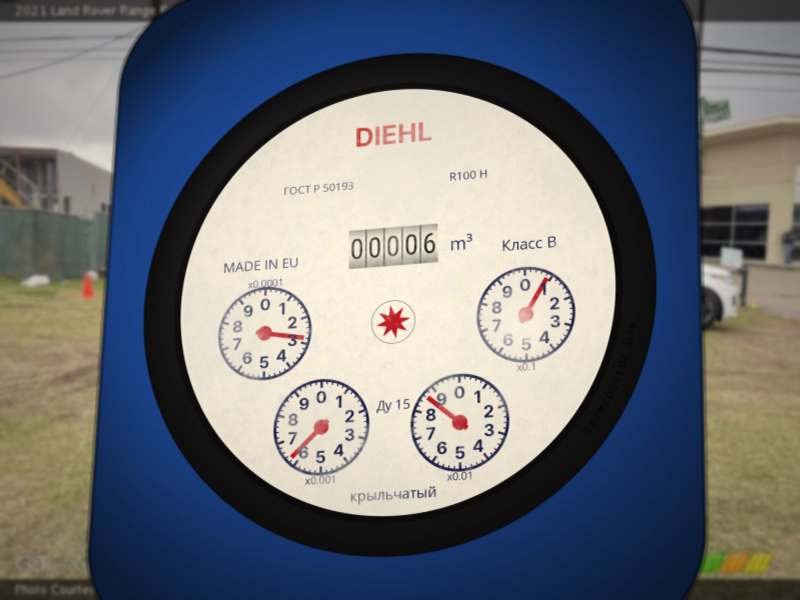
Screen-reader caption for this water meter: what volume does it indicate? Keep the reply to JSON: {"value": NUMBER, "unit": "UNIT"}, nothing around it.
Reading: {"value": 6.0862, "unit": "m³"}
